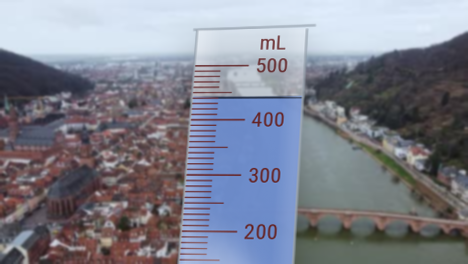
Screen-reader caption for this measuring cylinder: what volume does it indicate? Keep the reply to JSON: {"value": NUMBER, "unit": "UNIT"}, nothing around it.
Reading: {"value": 440, "unit": "mL"}
